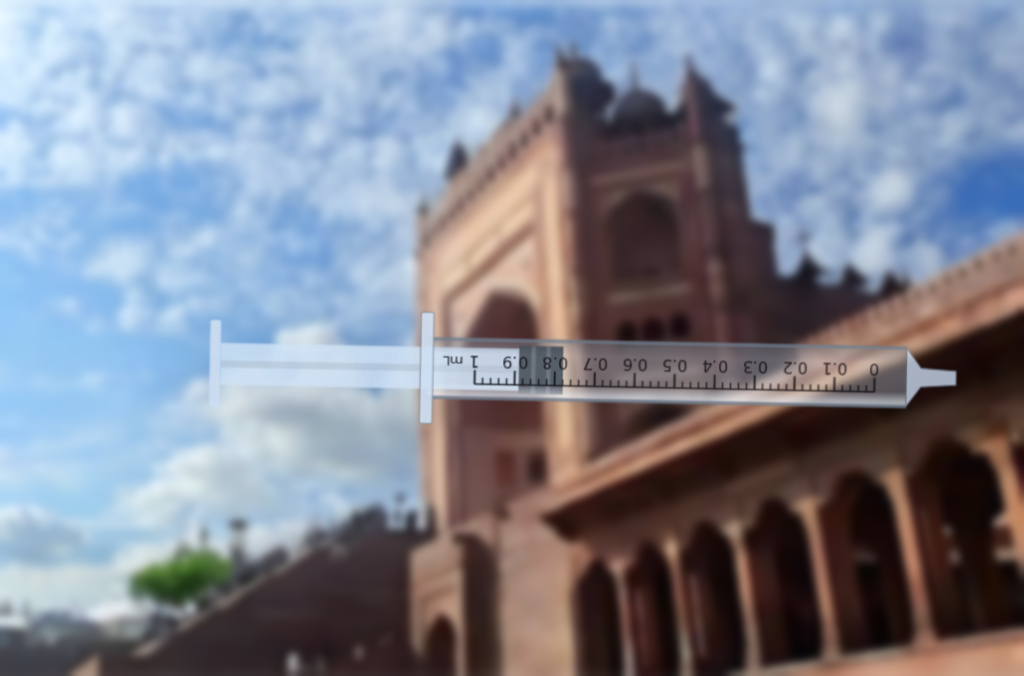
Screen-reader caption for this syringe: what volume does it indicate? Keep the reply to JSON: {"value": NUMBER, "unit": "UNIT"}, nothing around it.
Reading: {"value": 0.78, "unit": "mL"}
